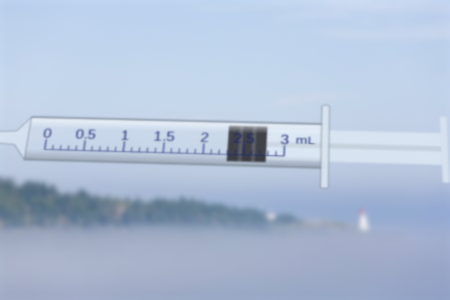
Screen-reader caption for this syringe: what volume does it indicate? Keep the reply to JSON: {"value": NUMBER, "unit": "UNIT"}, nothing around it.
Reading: {"value": 2.3, "unit": "mL"}
